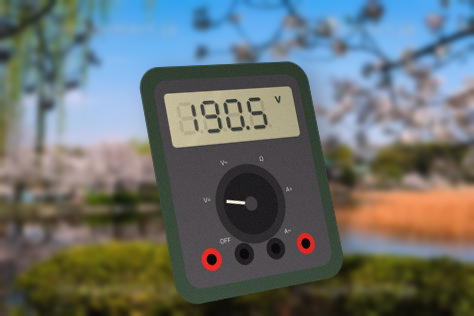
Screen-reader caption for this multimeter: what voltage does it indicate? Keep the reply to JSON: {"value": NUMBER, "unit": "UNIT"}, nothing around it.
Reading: {"value": 190.5, "unit": "V"}
